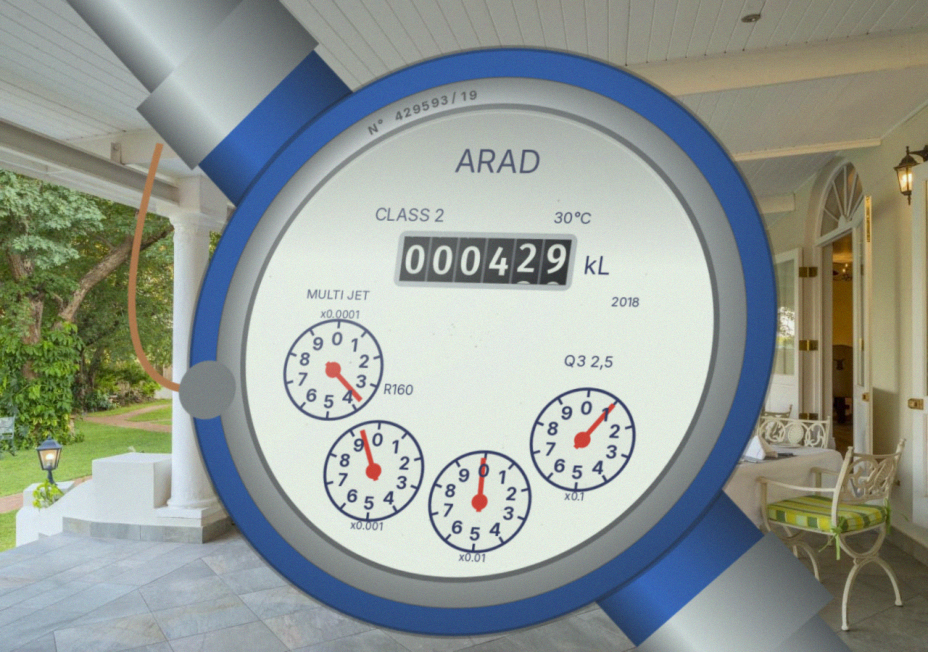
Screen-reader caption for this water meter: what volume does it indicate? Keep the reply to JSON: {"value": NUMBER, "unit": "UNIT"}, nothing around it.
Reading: {"value": 429.0993, "unit": "kL"}
